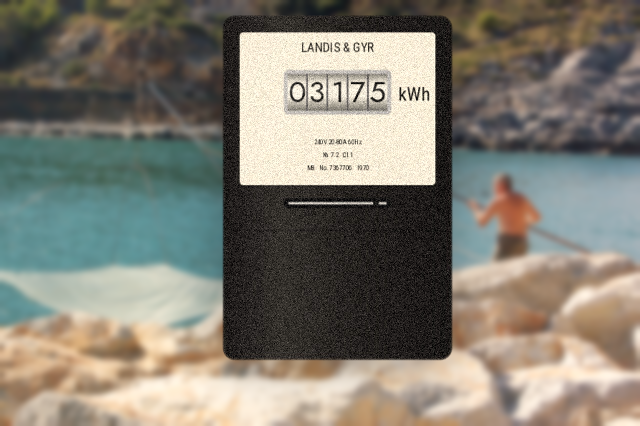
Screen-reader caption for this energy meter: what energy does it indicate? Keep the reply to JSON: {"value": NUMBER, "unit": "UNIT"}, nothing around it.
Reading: {"value": 3175, "unit": "kWh"}
